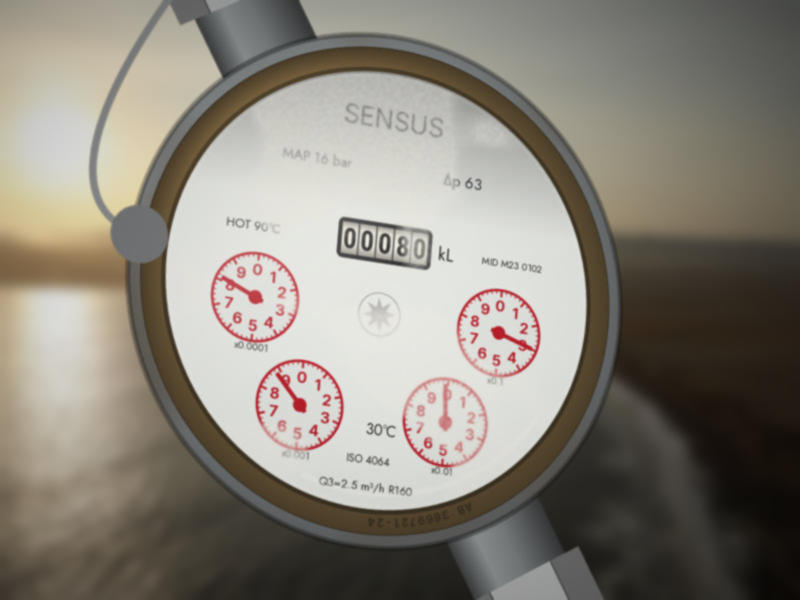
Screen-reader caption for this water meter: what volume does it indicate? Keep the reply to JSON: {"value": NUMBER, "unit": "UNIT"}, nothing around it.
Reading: {"value": 80.2988, "unit": "kL"}
